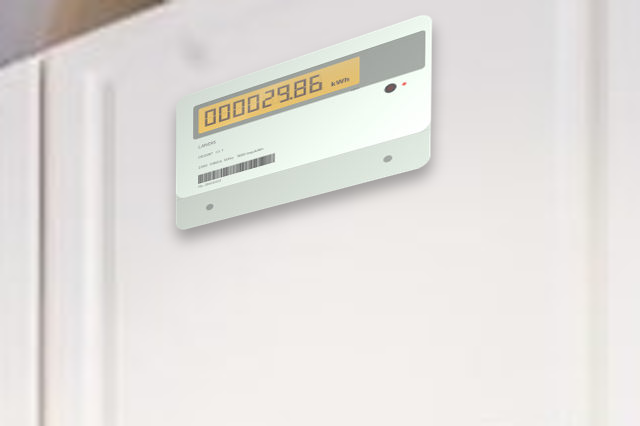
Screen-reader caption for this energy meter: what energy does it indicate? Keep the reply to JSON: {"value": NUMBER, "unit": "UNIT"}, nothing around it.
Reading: {"value": 29.86, "unit": "kWh"}
